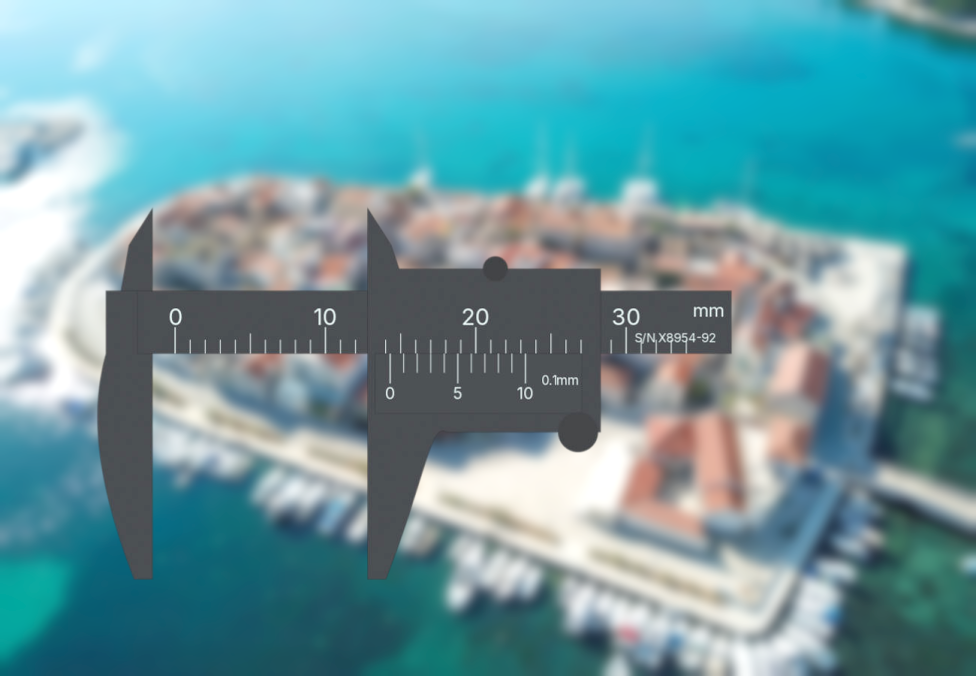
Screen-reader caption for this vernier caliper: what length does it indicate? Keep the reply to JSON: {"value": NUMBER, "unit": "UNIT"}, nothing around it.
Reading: {"value": 14.3, "unit": "mm"}
